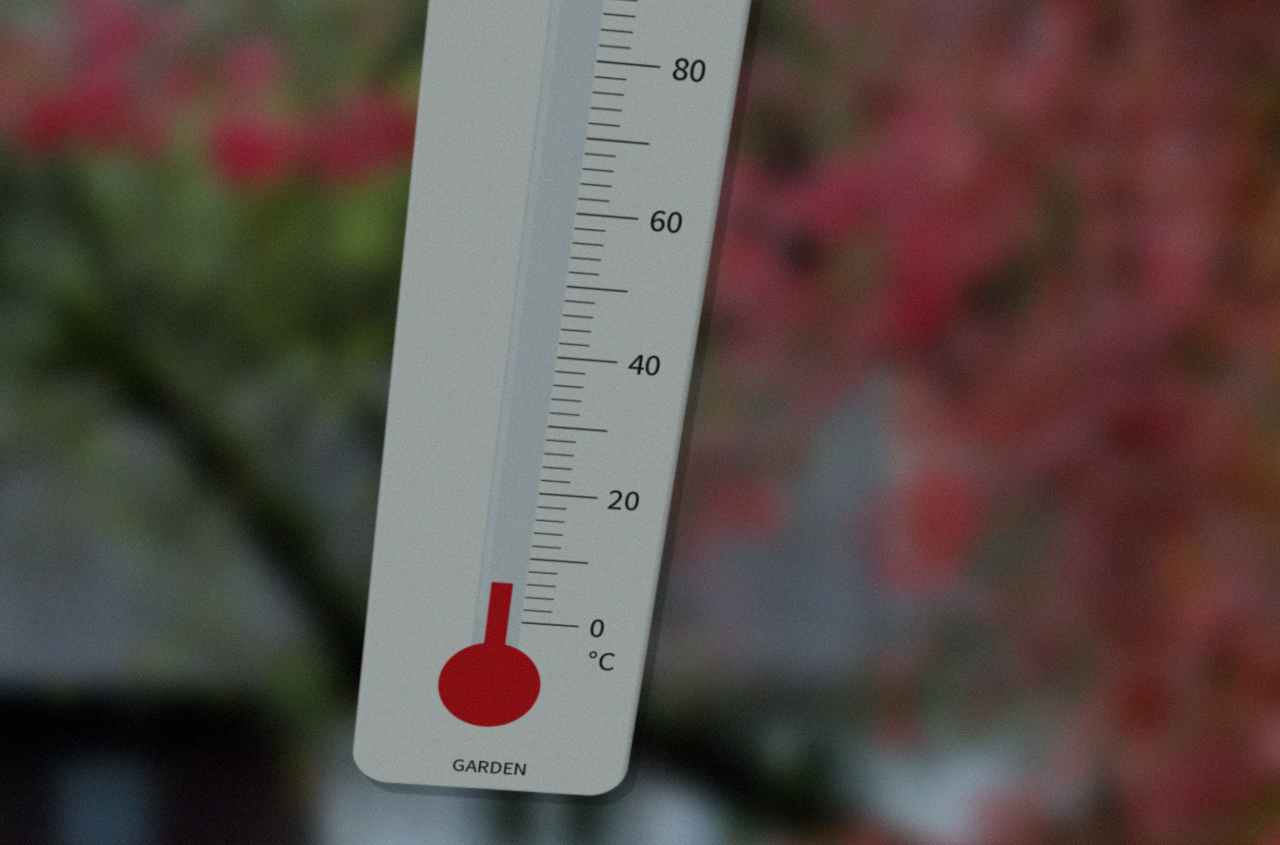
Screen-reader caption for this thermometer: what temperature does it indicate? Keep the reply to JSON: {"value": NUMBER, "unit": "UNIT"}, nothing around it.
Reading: {"value": 6, "unit": "°C"}
